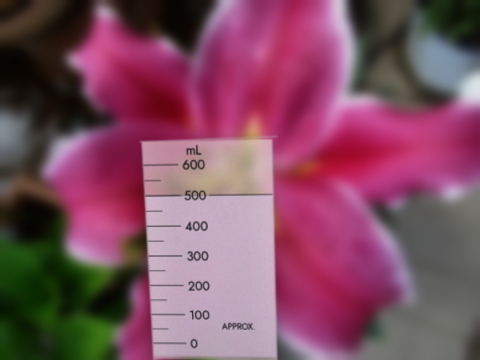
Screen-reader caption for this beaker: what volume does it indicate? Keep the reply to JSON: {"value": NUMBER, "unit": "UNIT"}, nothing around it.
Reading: {"value": 500, "unit": "mL"}
